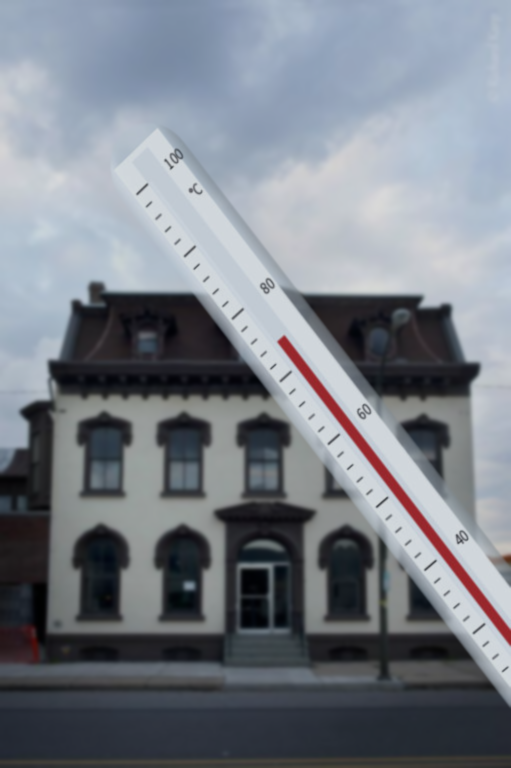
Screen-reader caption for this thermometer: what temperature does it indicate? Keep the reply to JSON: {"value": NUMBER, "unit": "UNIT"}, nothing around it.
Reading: {"value": 74, "unit": "°C"}
